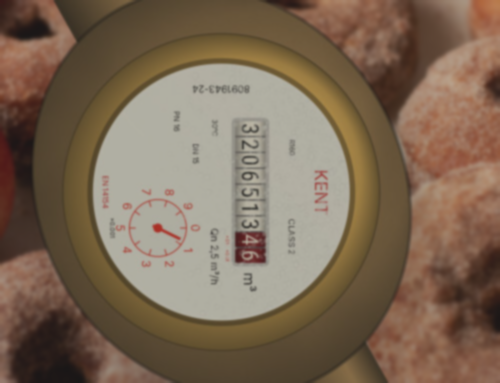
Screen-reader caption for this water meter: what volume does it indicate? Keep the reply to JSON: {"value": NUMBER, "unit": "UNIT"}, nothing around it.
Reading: {"value": 3206513.460, "unit": "m³"}
